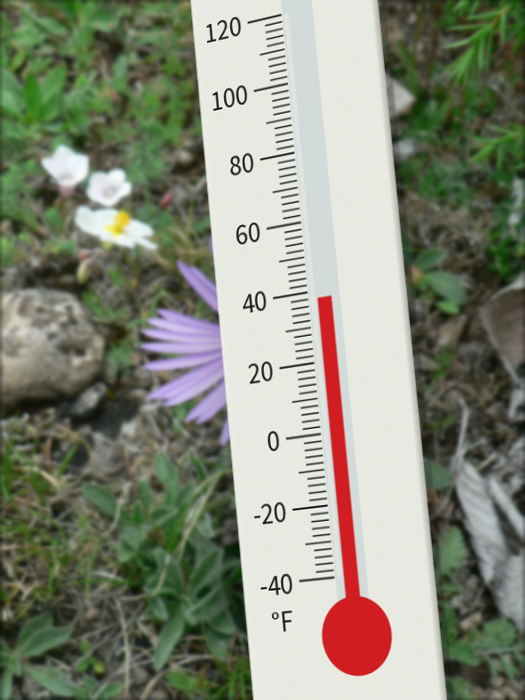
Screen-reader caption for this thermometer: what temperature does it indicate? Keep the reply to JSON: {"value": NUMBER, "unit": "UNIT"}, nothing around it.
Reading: {"value": 38, "unit": "°F"}
